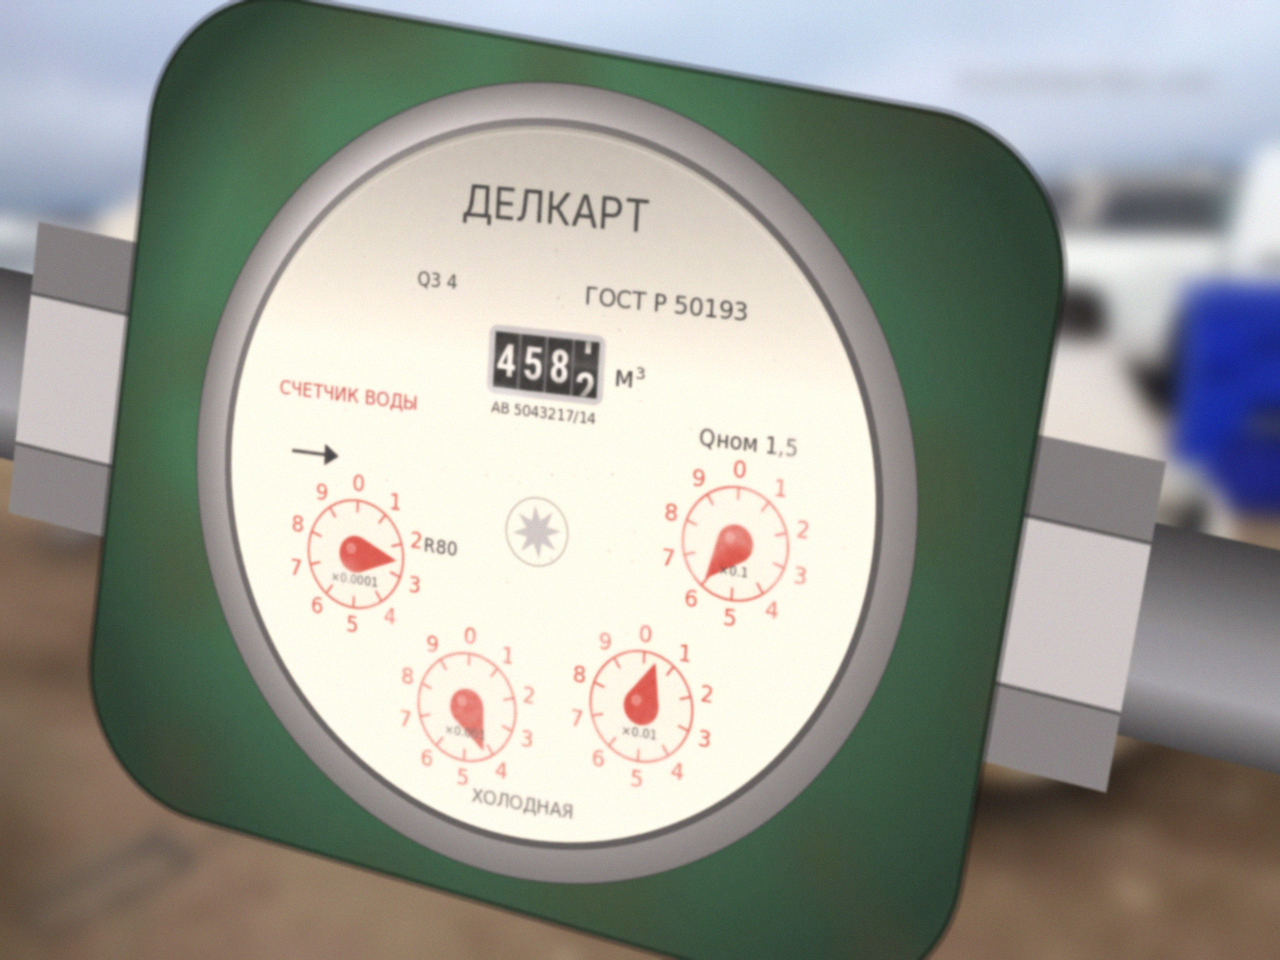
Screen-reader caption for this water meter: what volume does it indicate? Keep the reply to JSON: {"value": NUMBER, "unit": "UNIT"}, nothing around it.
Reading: {"value": 4581.6042, "unit": "m³"}
